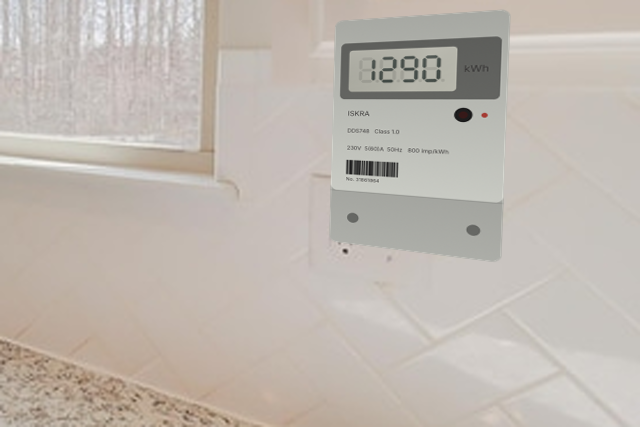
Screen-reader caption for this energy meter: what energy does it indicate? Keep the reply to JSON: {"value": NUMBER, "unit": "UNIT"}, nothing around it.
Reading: {"value": 1290, "unit": "kWh"}
